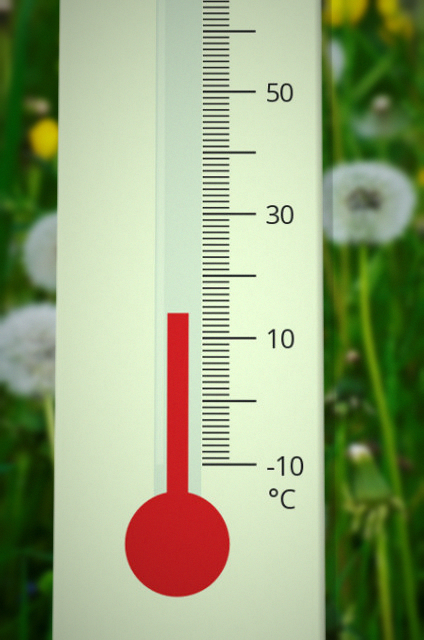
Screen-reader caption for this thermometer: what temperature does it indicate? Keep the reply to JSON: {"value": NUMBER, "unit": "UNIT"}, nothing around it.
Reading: {"value": 14, "unit": "°C"}
